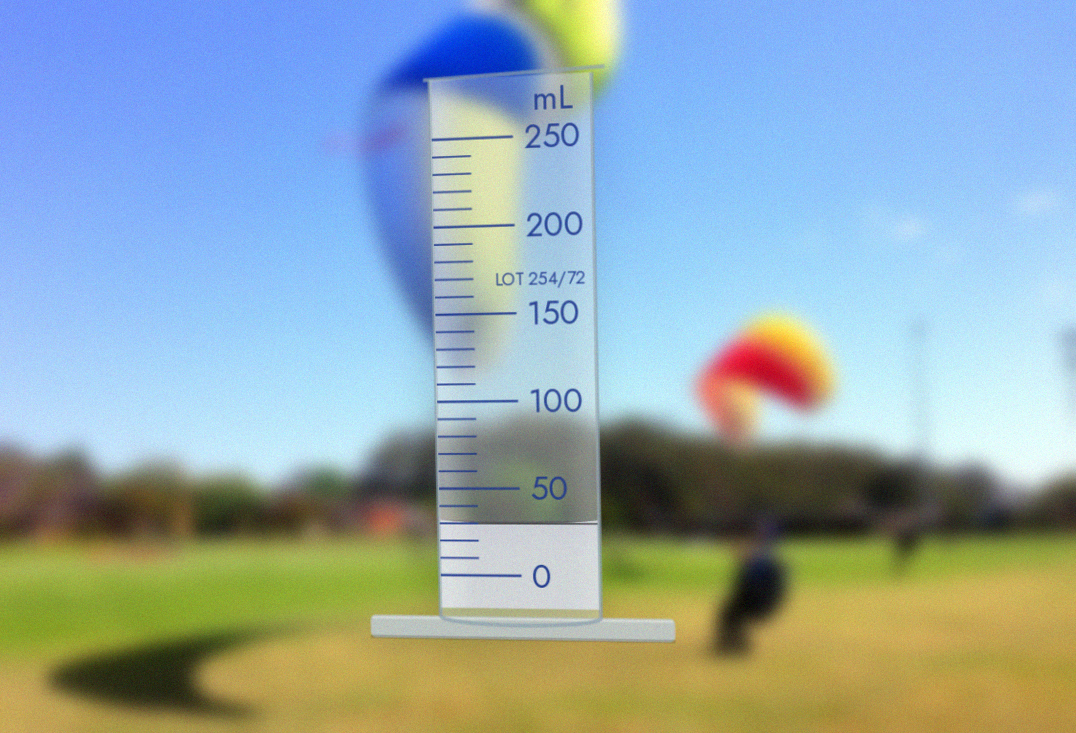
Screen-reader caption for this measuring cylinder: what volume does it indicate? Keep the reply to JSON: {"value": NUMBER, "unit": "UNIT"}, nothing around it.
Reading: {"value": 30, "unit": "mL"}
